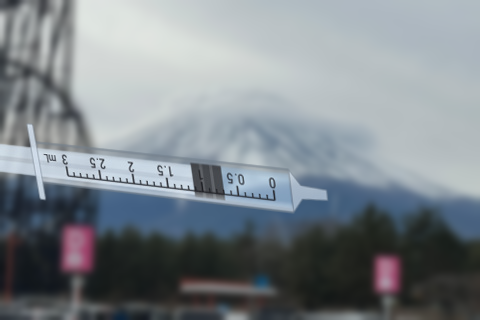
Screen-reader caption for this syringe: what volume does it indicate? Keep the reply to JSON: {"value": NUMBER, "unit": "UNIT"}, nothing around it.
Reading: {"value": 0.7, "unit": "mL"}
